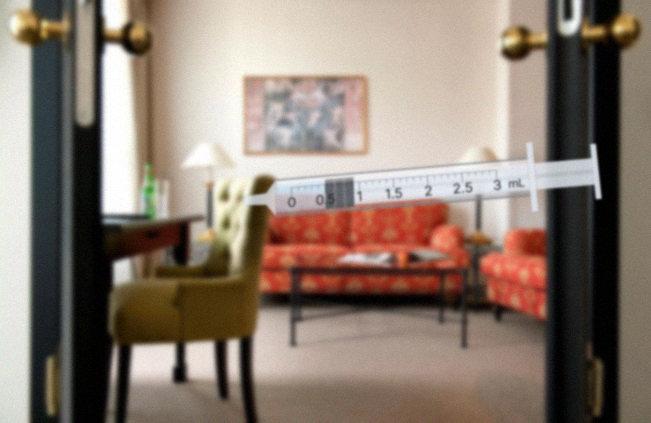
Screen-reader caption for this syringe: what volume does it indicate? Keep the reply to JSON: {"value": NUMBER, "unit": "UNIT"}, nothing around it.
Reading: {"value": 0.5, "unit": "mL"}
